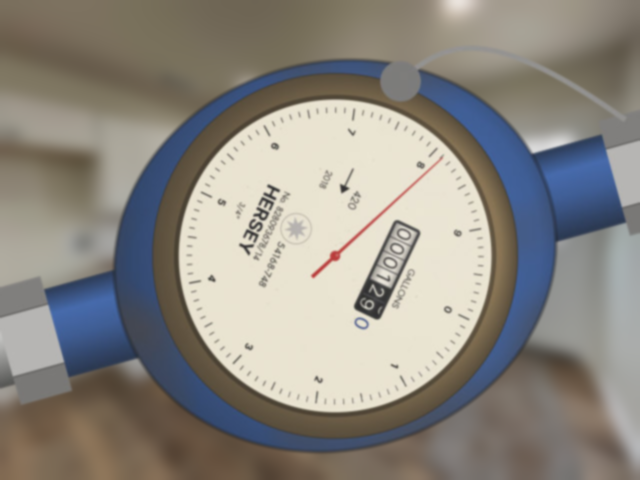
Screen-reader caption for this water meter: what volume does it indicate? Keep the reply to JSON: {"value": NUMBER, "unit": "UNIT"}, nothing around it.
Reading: {"value": 1288.1, "unit": "gal"}
